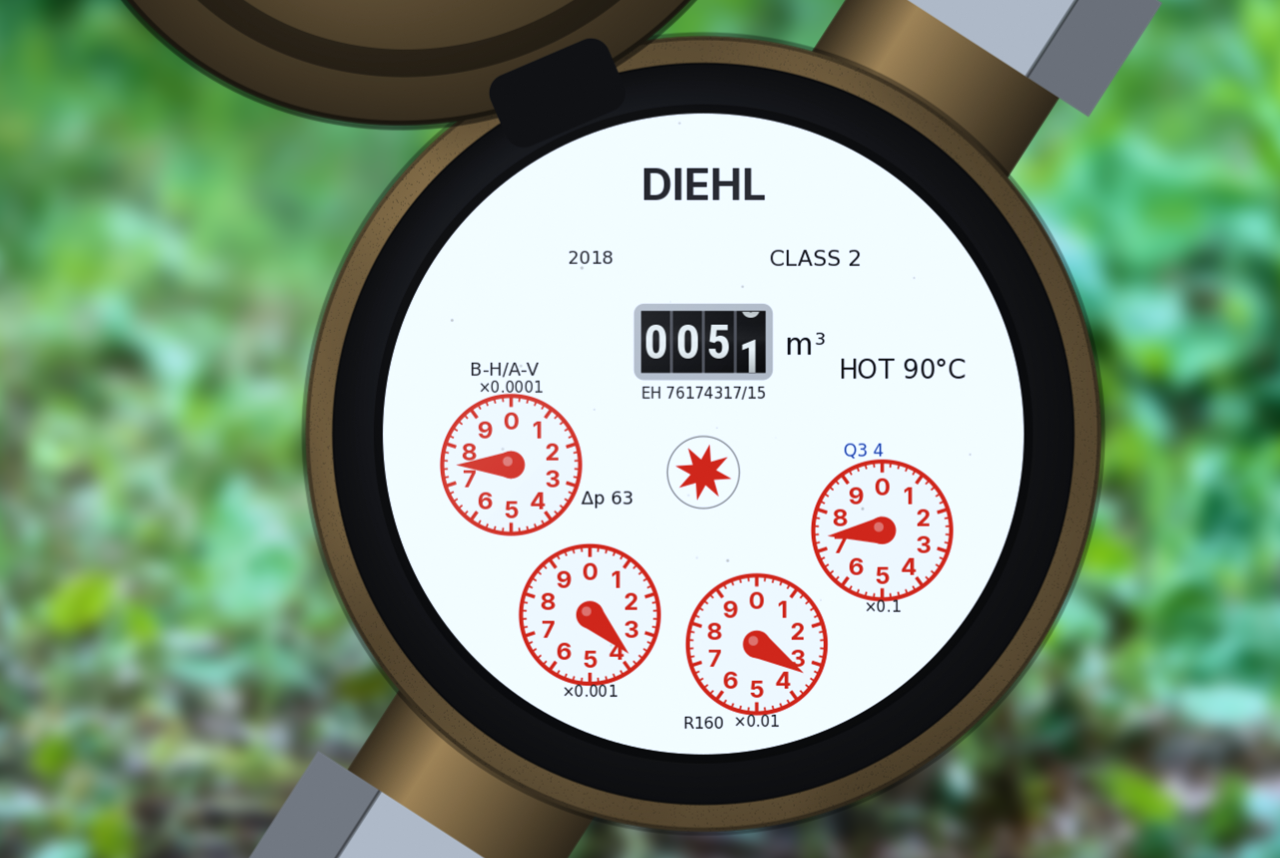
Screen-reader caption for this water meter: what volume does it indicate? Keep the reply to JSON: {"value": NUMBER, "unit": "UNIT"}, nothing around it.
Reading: {"value": 50.7337, "unit": "m³"}
